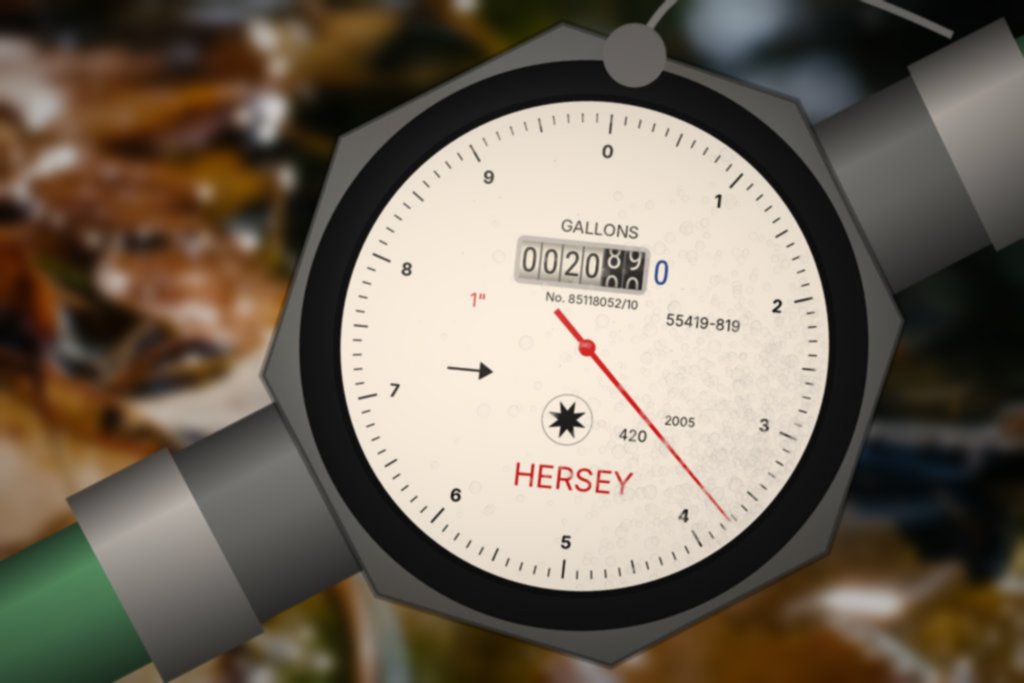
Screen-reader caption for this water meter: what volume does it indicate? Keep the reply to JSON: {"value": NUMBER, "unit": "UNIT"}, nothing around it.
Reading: {"value": 20893.7, "unit": "gal"}
